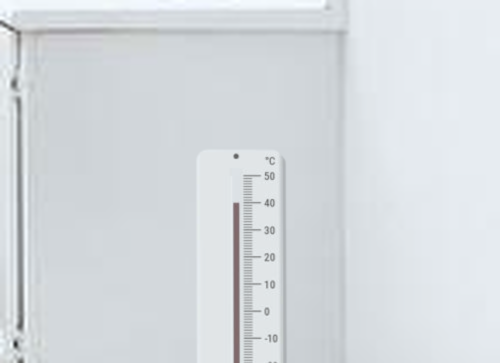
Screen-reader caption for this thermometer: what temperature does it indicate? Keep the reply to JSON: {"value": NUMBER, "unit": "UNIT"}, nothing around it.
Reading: {"value": 40, "unit": "°C"}
